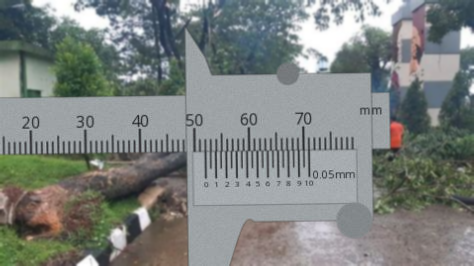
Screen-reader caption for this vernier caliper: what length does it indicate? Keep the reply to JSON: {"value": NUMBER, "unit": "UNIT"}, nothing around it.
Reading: {"value": 52.0, "unit": "mm"}
